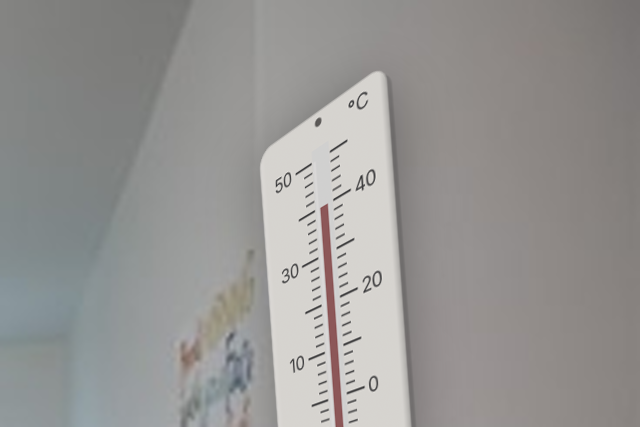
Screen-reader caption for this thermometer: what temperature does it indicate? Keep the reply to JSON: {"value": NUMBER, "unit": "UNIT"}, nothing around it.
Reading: {"value": 40, "unit": "°C"}
